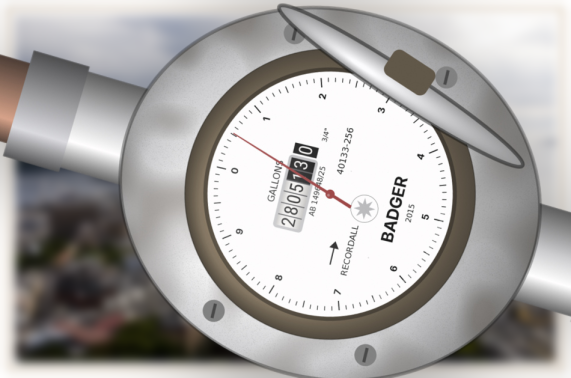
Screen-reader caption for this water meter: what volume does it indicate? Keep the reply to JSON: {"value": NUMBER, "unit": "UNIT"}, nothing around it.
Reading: {"value": 2805130.5, "unit": "gal"}
